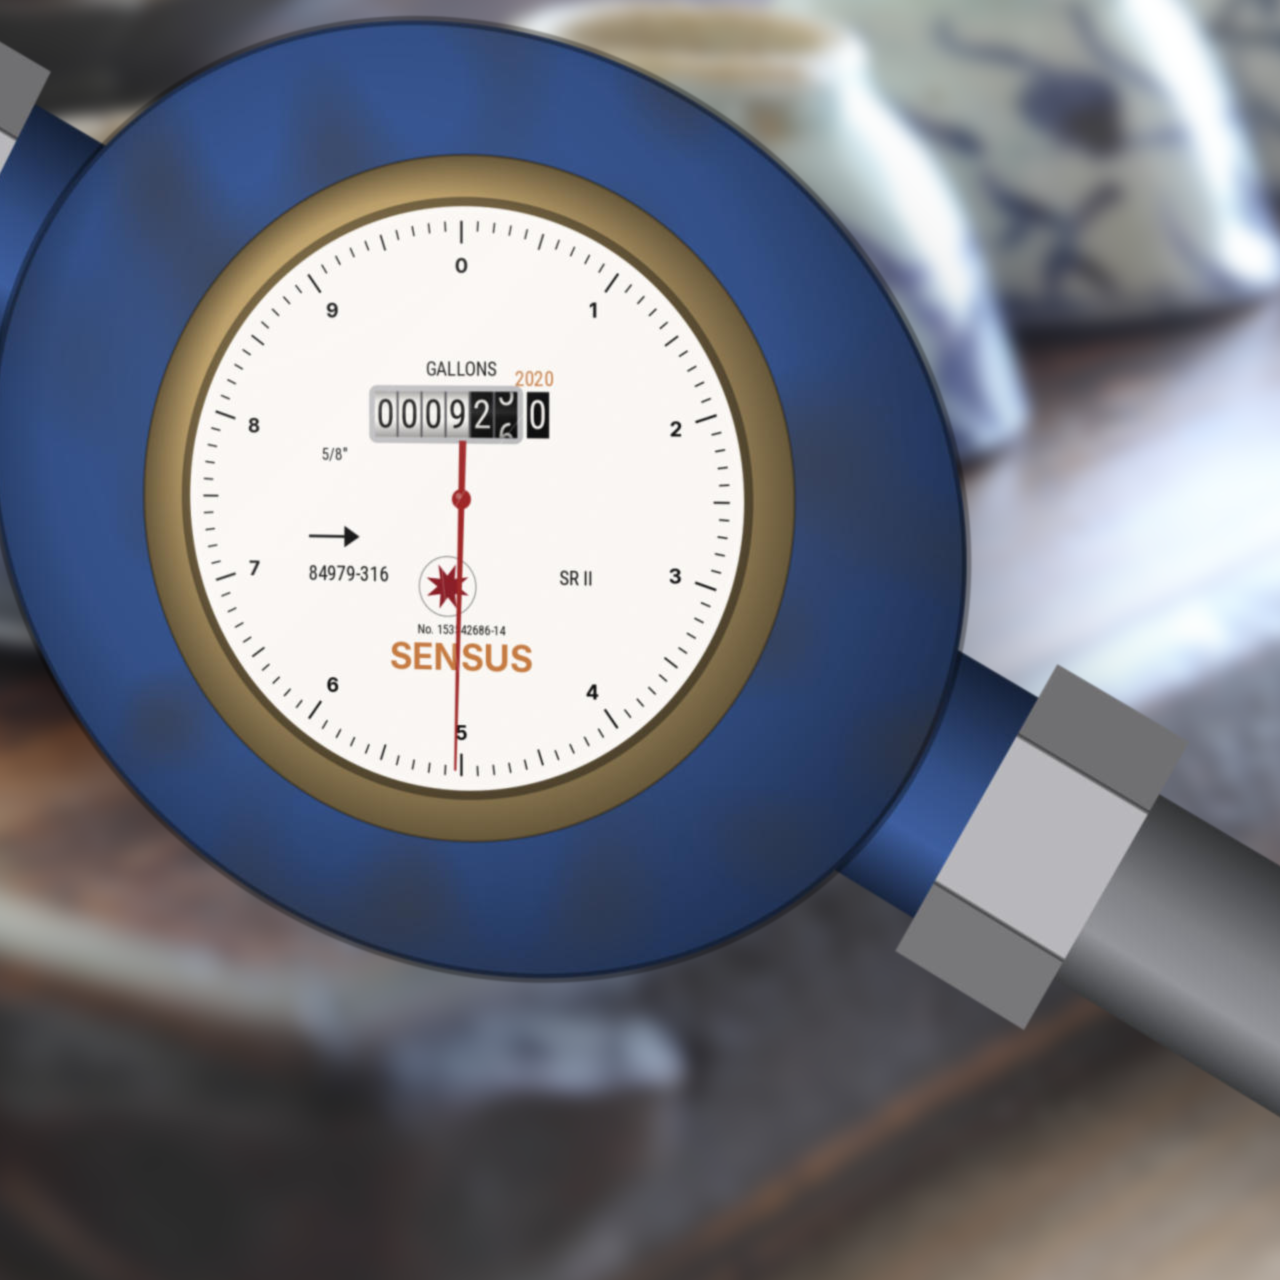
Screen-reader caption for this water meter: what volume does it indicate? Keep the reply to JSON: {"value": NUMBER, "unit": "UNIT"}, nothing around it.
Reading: {"value": 9255.0, "unit": "gal"}
